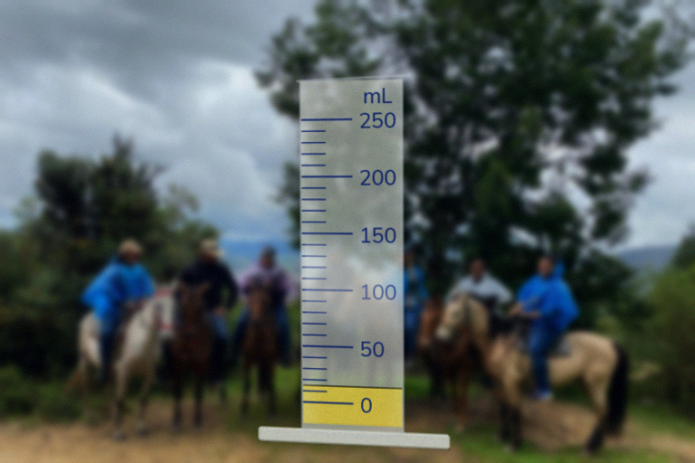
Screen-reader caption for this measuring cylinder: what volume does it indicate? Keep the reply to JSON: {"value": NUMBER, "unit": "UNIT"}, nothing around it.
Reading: {"value": 15, "unit": "mL"}
